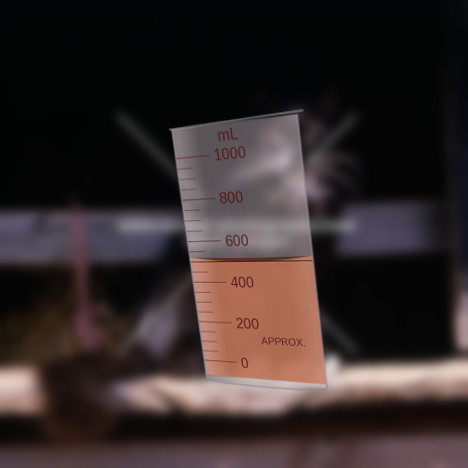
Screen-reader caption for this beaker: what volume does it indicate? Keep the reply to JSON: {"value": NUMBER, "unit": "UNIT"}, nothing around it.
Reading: {"value": 500, "unit": "mL"}
